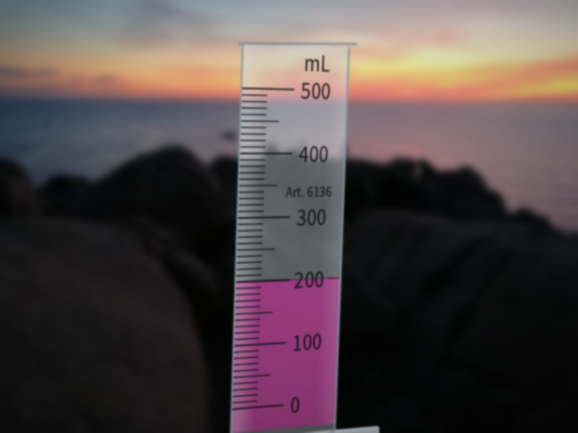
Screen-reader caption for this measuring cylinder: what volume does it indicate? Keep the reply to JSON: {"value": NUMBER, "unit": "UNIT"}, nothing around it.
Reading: {"value": 200, "unit": "mL"}
